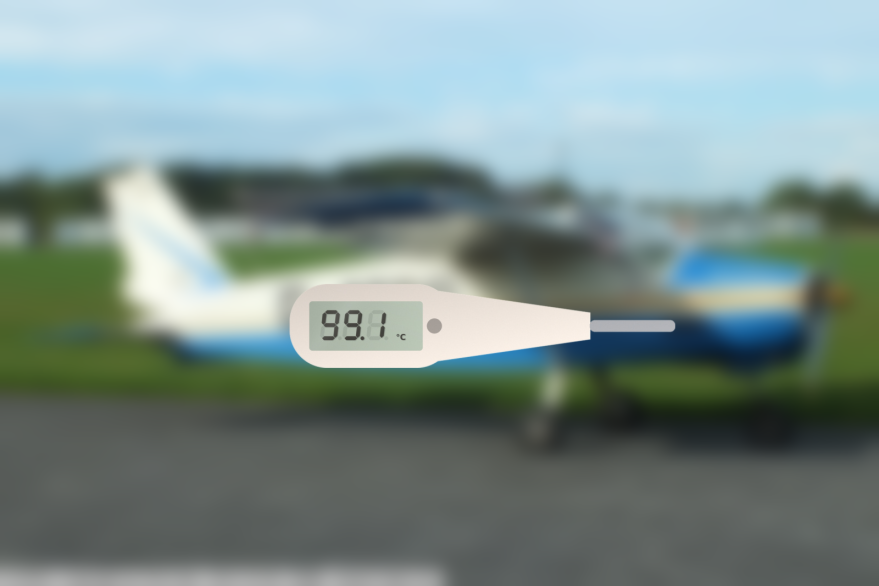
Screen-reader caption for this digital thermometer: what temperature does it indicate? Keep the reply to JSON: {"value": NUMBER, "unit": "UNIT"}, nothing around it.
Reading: {"value": 99.1, "unit": "°C"}
